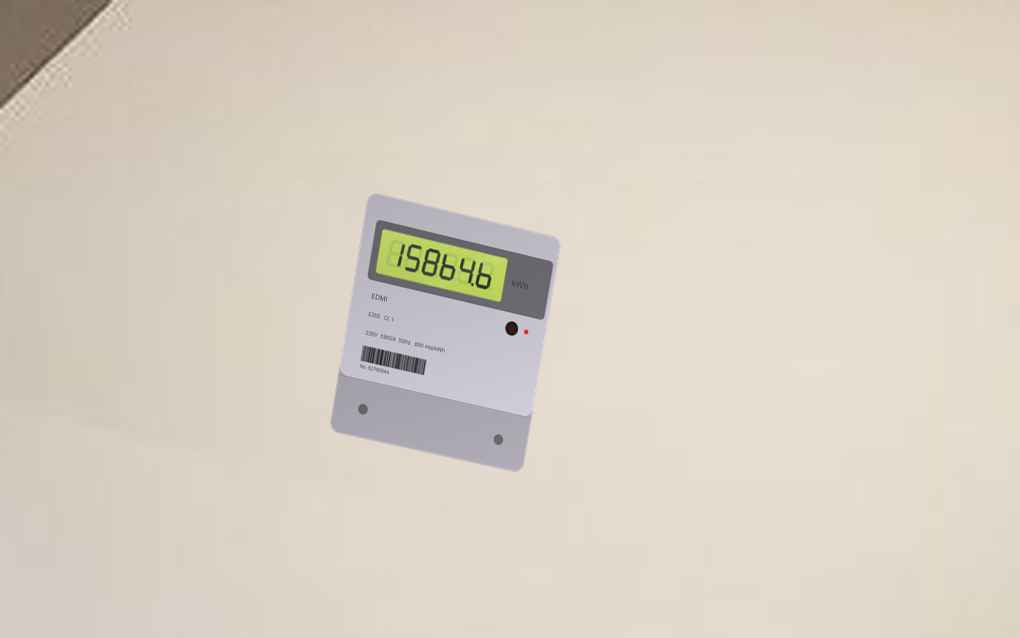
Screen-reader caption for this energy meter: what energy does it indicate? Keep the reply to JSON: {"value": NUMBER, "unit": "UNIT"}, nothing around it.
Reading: {"value": 15864.6, "unit": "kWh"}
